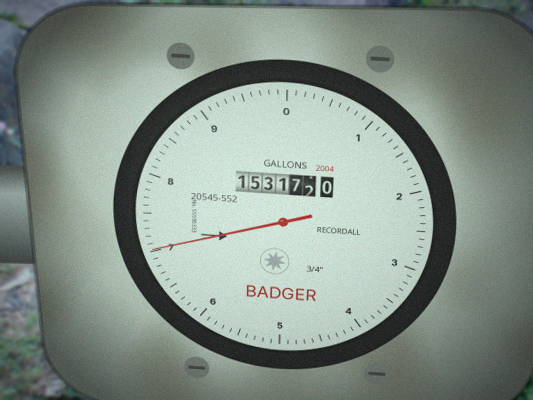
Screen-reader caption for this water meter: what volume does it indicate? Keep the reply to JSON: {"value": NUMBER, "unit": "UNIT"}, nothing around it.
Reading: {"value": 1531717.0, "unit": "gal"}
